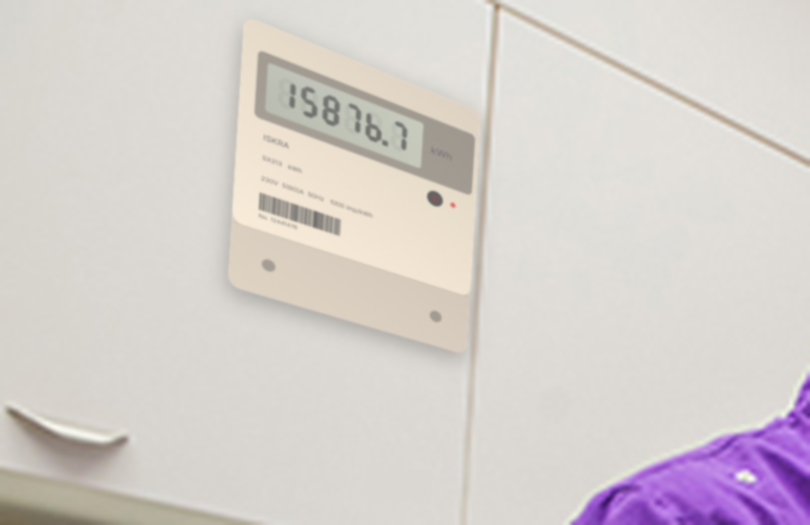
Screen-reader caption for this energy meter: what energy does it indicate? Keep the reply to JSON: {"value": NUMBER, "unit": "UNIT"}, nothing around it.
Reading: {"value": 15876.7, "unit": "kWh"}
